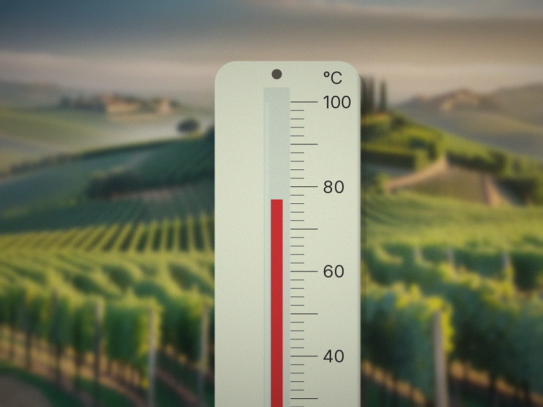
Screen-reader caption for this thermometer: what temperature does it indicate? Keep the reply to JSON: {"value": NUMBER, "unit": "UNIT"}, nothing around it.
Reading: {"value": 77, "unit": "°C"}
